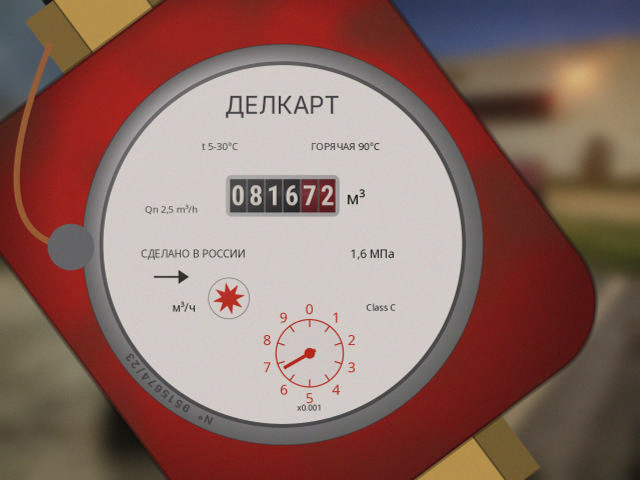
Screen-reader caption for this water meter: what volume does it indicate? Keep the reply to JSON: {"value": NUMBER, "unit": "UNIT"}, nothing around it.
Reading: {"value": 816.726, "unit": "m³"}
